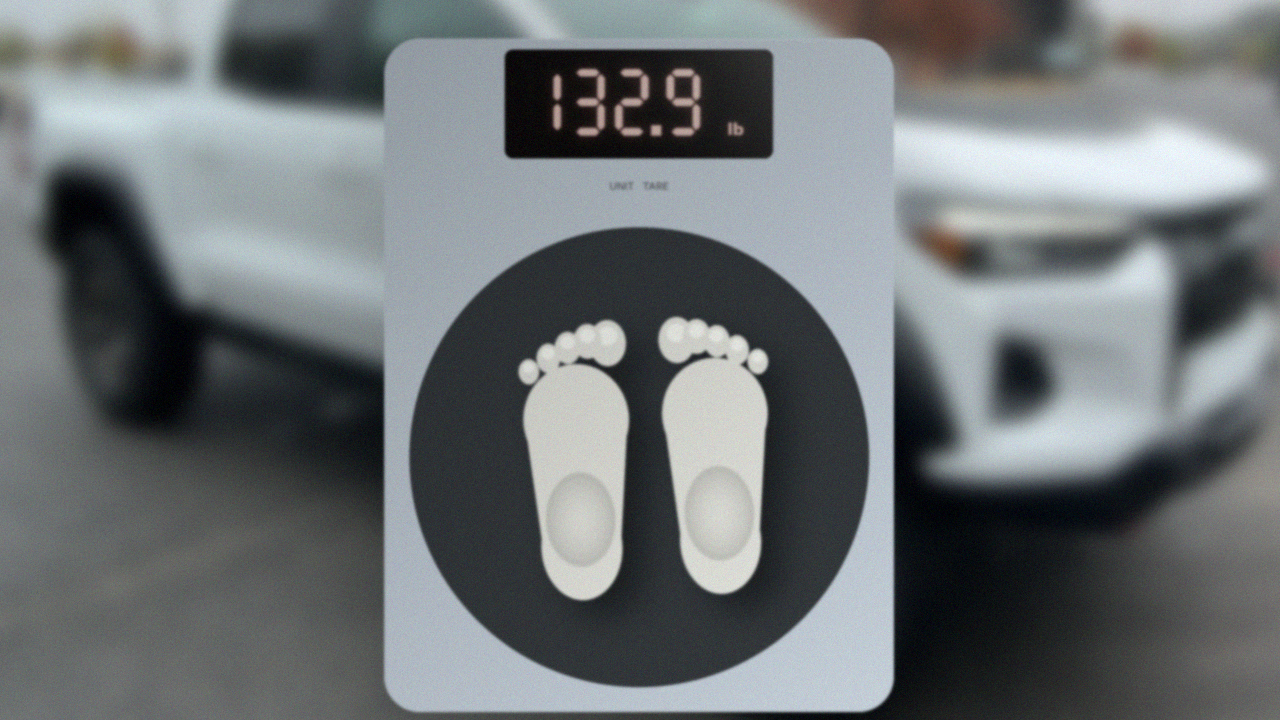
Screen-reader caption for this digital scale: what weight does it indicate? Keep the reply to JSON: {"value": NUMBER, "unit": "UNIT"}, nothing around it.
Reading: {"value": 132.9, "unit": "lb"}
